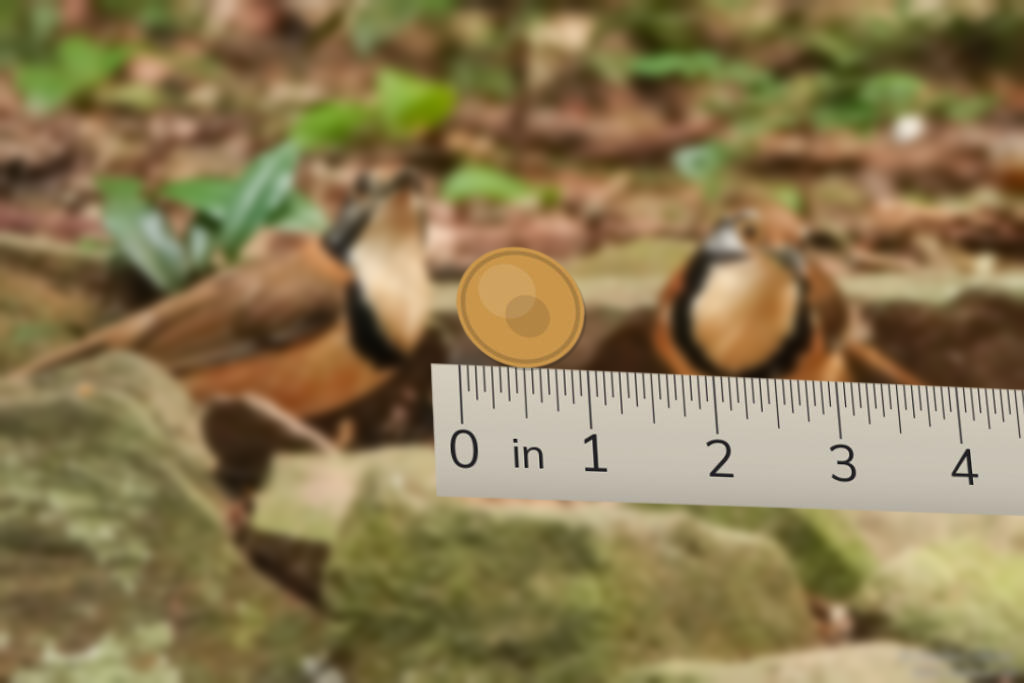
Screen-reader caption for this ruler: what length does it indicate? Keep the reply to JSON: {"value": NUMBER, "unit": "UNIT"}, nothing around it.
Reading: {"value": 1, "unit": "in"}
